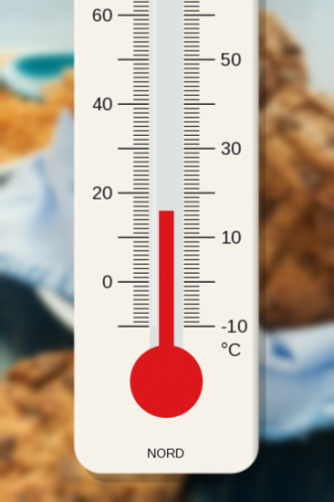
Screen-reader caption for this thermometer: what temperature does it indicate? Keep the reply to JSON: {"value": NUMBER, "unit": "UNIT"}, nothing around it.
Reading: {"value": 16, "unit": "°C"}
